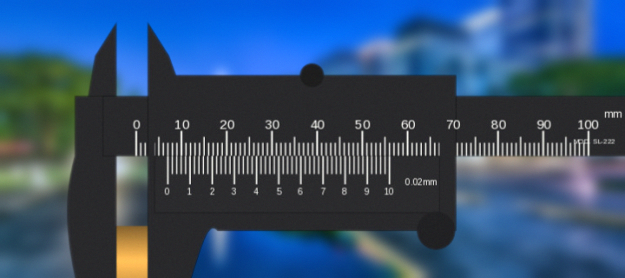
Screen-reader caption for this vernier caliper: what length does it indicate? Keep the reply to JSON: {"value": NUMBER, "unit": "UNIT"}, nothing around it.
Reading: {"value": 7.0, "unit": "mm"}
